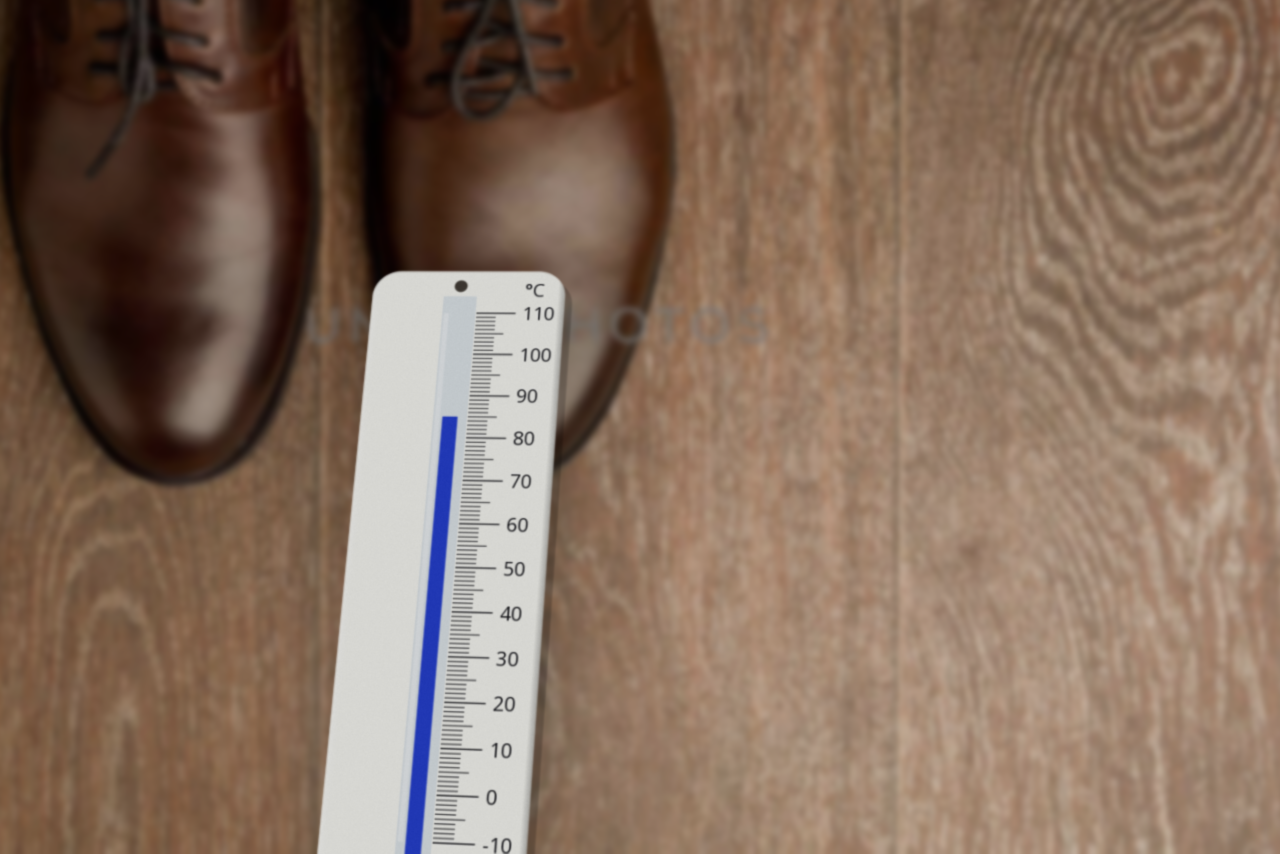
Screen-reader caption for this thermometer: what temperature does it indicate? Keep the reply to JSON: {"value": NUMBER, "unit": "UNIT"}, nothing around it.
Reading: {"value": 85, "unit": "°C"}
